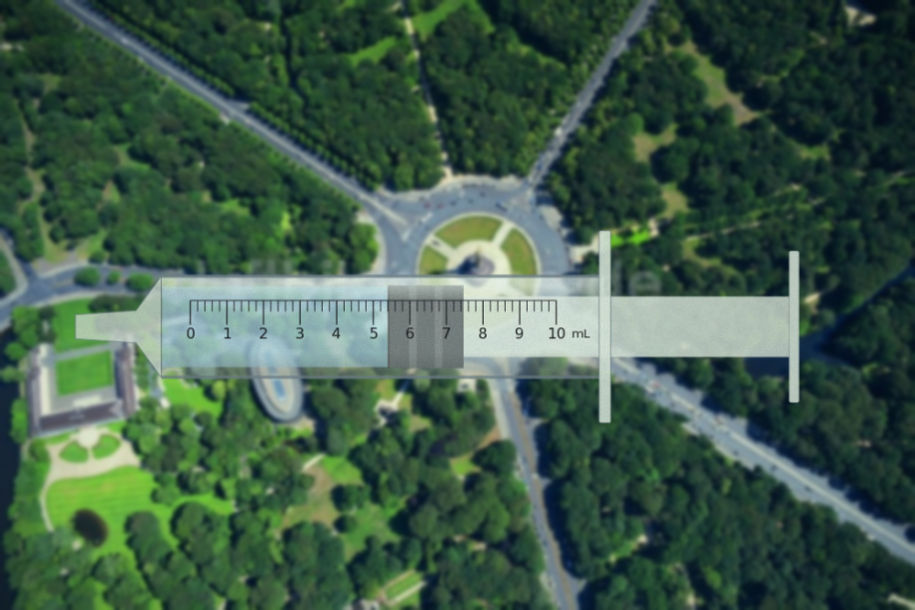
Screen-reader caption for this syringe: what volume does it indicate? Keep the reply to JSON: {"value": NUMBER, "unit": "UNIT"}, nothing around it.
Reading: {"value": 5.4, "unit": "mL"}
